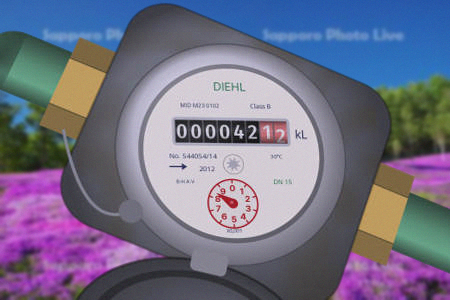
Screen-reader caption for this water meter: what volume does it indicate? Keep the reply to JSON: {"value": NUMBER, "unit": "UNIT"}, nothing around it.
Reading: {"value": 42.118, "unit": "kL"}
